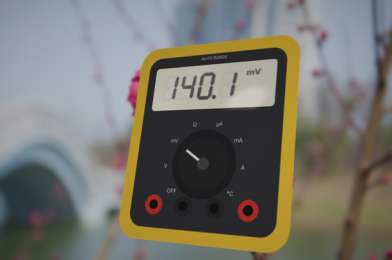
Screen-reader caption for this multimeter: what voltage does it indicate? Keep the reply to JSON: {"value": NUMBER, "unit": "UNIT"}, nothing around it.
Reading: {"value": 140.1, "unit": "mV"}
